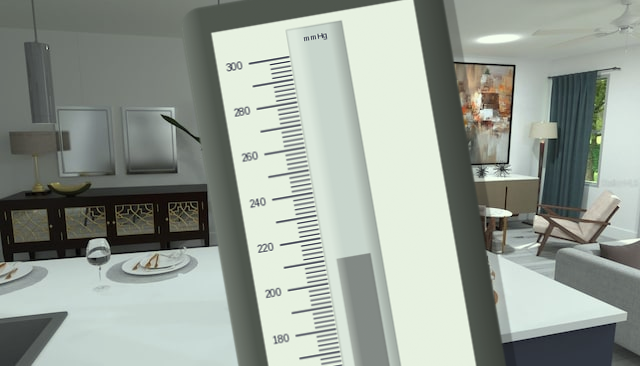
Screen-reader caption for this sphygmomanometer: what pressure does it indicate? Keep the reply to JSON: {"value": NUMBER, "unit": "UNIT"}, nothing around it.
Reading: {"value": 210, "unit": "mmHg"}
